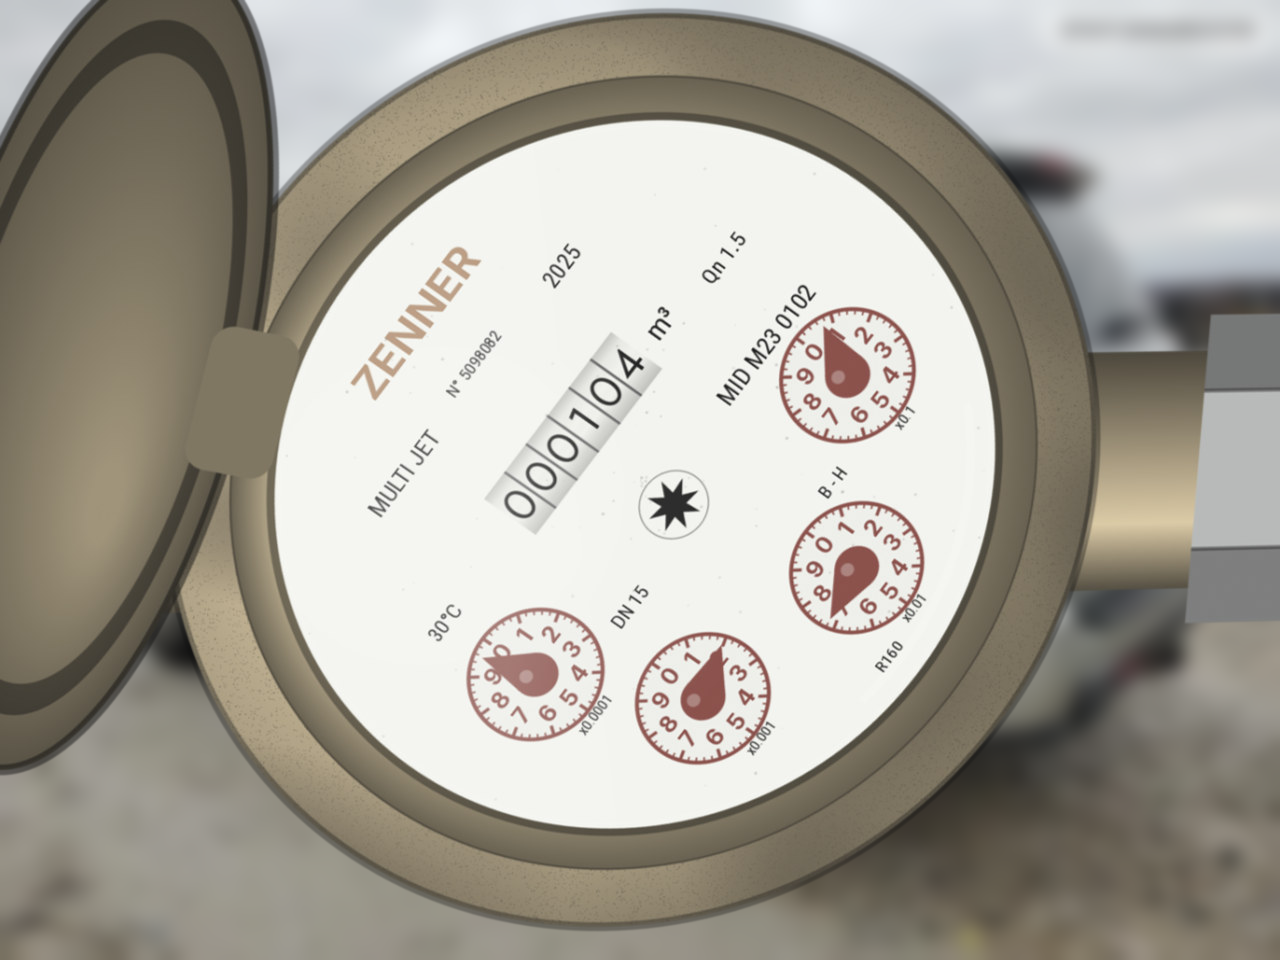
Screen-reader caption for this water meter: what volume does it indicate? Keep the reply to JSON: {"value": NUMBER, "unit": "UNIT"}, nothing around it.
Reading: {"value": 104.0719, "unit": "m³"}
